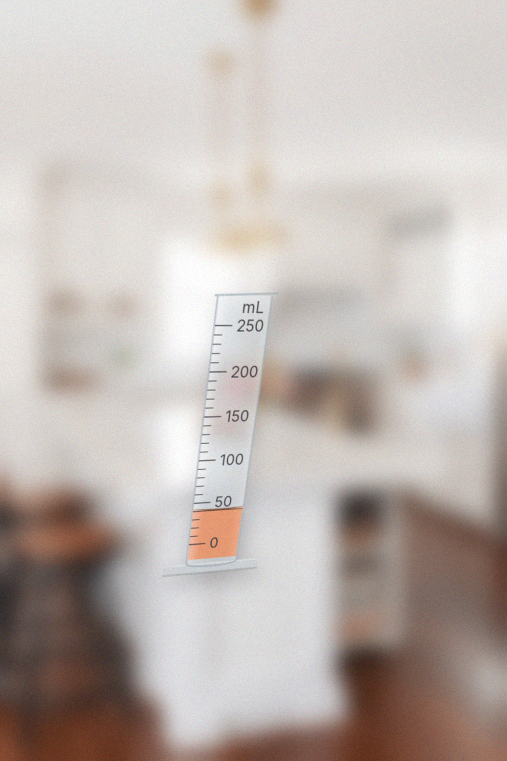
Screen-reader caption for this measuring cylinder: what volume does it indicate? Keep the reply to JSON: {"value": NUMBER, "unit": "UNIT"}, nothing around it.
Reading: {"value": 40, "unit": "mL"}
